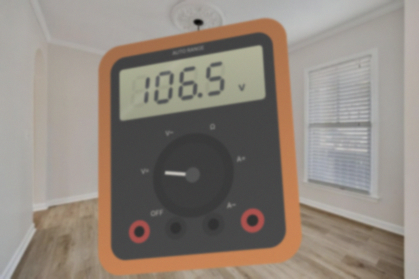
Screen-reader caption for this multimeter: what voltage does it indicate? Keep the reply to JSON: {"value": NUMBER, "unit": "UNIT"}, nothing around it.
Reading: {"value": 106.5, "unit": "V"}
